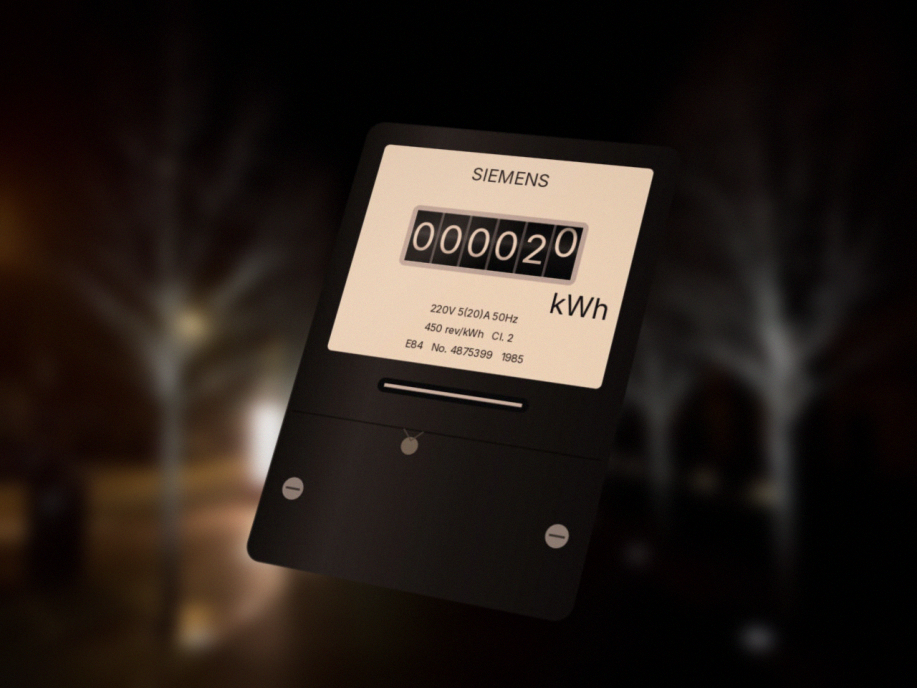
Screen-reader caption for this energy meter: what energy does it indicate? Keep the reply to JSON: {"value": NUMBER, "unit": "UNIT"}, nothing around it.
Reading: {"value": 20, "unit": "kWh"}
